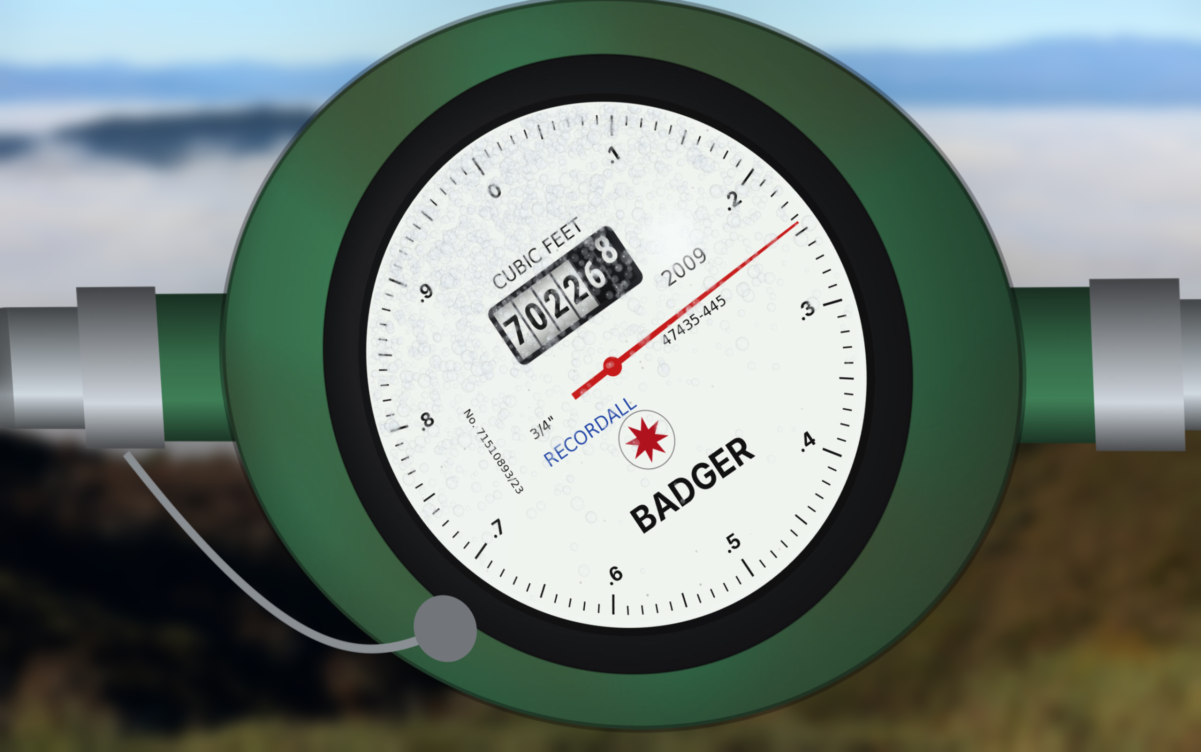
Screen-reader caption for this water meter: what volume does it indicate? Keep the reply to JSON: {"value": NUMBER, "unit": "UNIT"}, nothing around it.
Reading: {"value": 702268.24, "unit": "ft³"}
